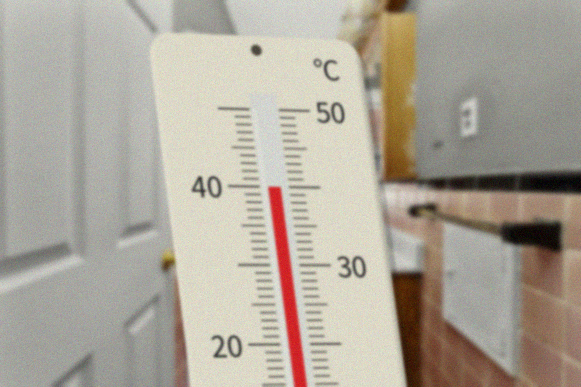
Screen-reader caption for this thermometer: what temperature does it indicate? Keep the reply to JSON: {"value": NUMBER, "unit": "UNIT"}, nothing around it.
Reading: {"value": 40, "unit": "°C"}
